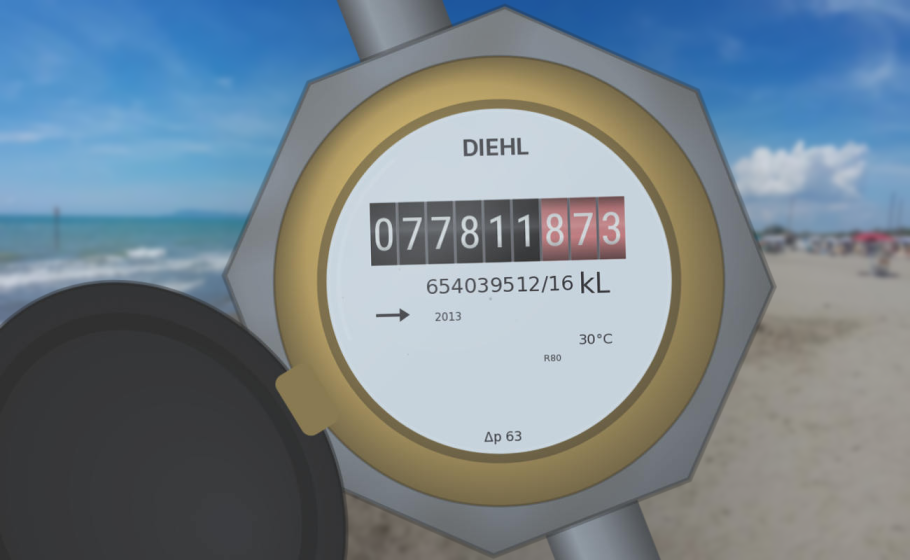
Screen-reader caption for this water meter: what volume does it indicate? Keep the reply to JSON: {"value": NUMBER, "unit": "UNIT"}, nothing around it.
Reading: {"value": 77811.873, "unit": "kL"}
